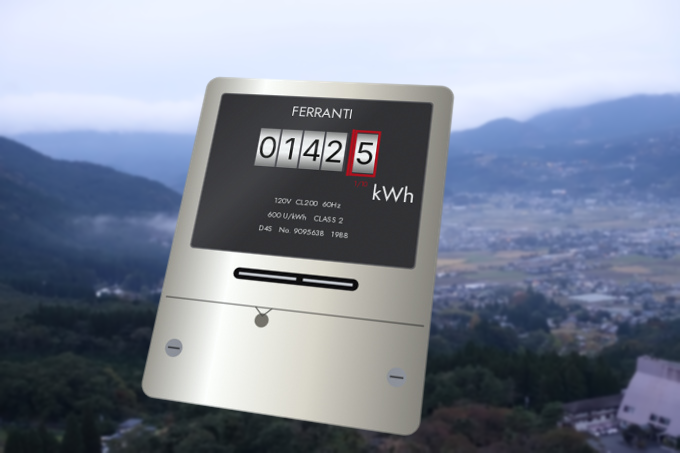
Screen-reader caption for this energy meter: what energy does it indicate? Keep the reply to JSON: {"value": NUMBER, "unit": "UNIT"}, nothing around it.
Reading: {"value": 142.5, "unit": "kWh"}
